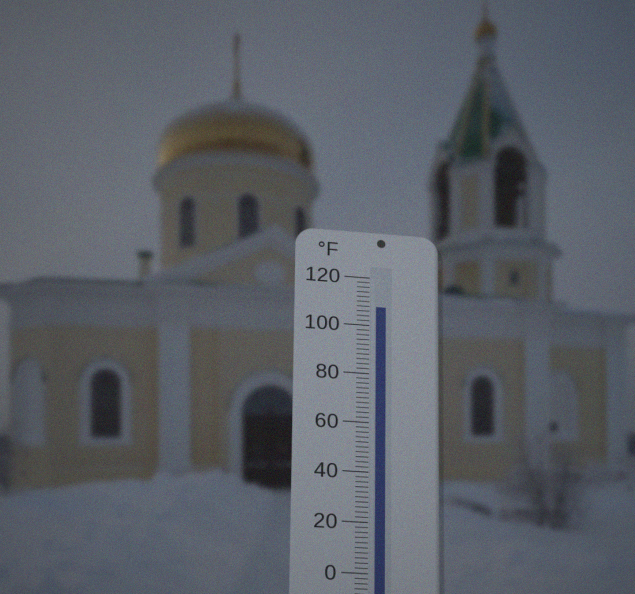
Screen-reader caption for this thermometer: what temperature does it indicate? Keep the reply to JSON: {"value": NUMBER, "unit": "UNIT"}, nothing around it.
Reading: {"value": 108, "unit": "°F"}
